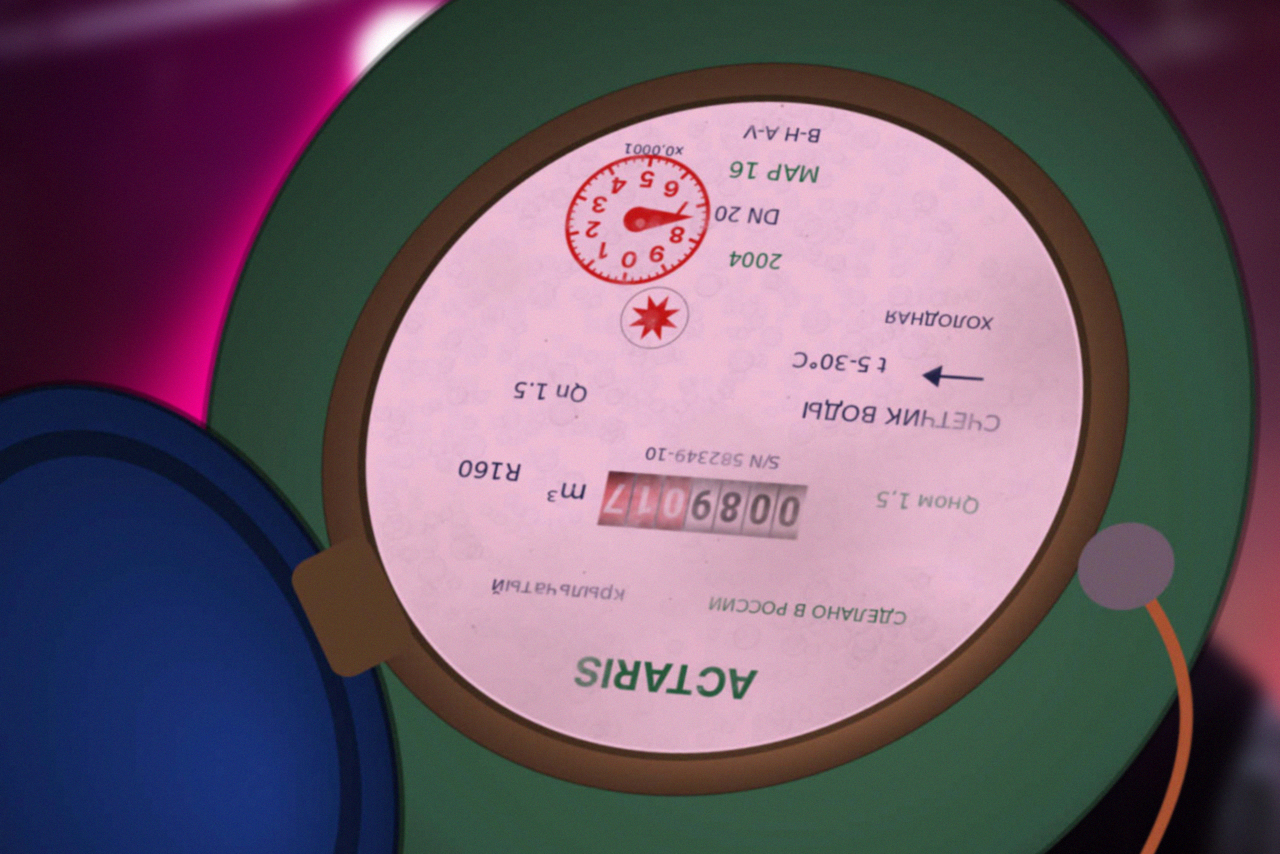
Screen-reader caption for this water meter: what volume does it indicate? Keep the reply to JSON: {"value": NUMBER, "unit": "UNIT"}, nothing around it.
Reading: {"value": 89.0177, "unit": "m³"}
